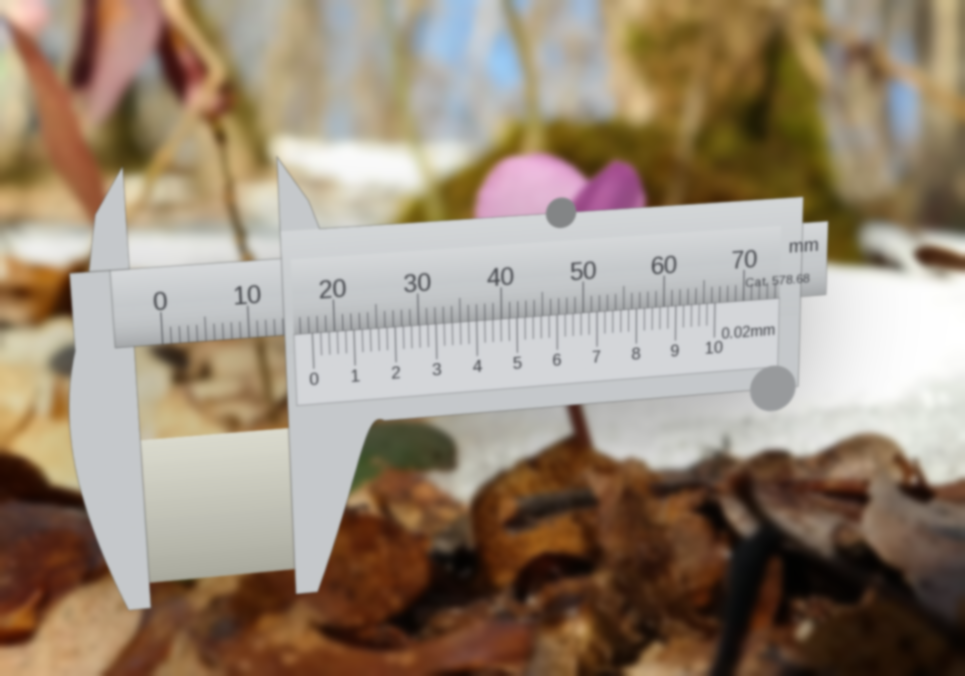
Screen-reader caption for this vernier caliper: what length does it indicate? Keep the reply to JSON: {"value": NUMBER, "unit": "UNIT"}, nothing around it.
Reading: {"value": 17.4, "unit": "mm"}
